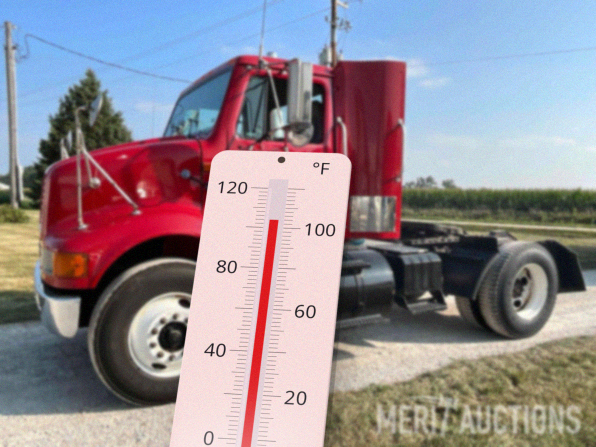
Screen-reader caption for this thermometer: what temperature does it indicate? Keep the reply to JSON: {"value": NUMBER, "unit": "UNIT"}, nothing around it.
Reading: {"value": 104, "unit": "°F"}
